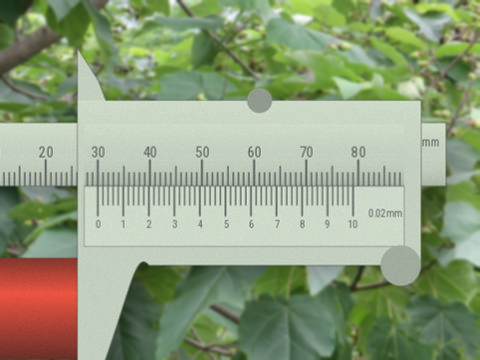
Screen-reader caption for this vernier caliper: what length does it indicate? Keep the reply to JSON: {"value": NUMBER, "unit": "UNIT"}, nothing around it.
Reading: {"value": 30.0, "unit": "mm"}
